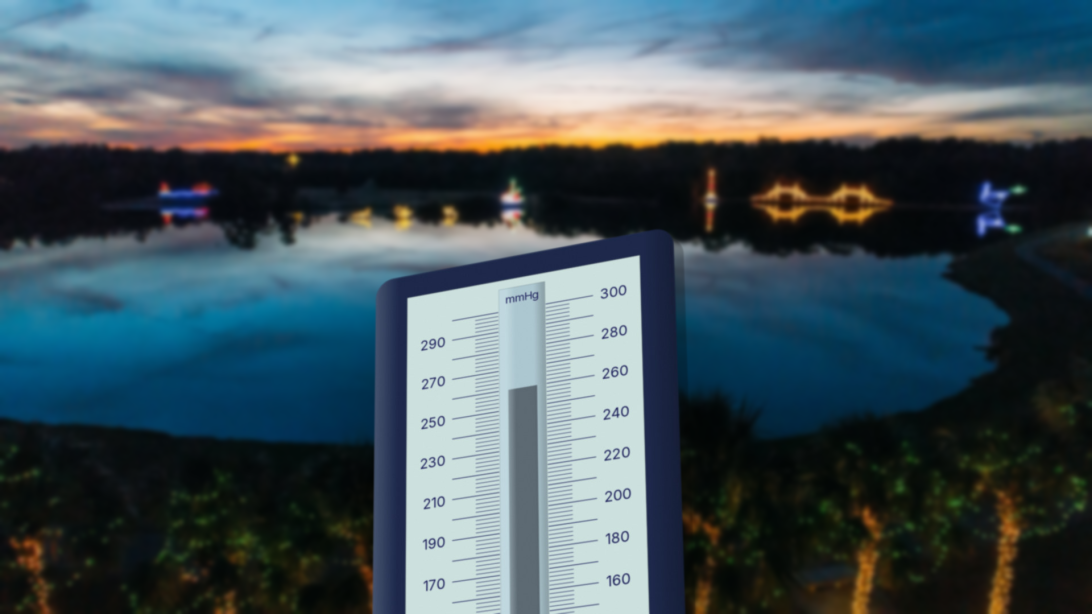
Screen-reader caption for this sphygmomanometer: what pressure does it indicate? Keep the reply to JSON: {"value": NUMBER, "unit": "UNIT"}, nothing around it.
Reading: {"value": 260, "unit": "mmHg"}
